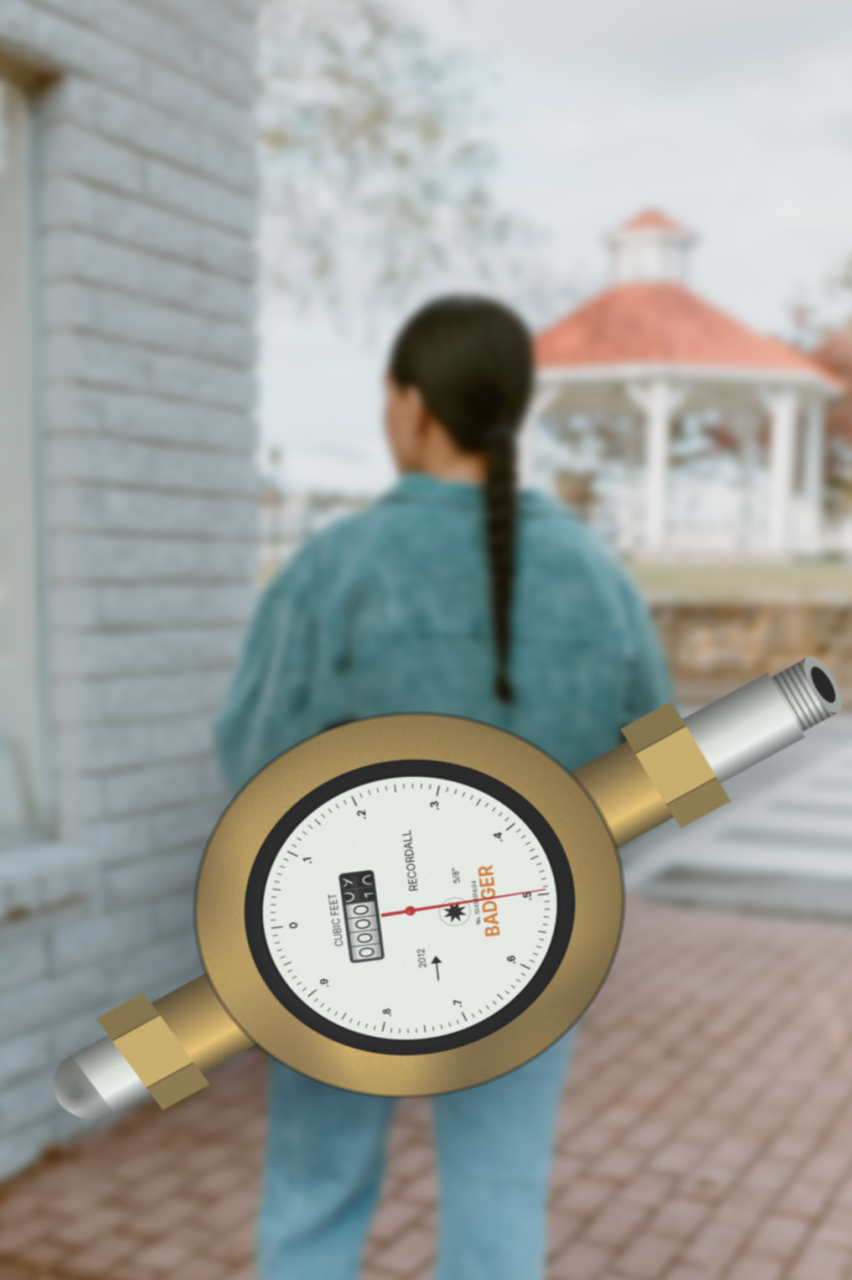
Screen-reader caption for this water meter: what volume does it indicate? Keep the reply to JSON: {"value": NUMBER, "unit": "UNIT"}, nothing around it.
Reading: {"value": 9.49, "unit": "ft³"}
